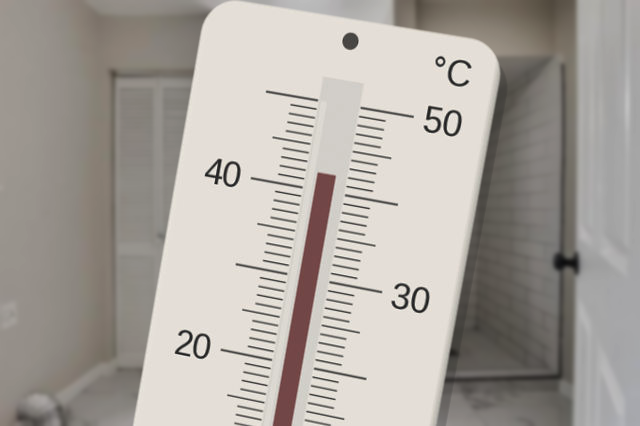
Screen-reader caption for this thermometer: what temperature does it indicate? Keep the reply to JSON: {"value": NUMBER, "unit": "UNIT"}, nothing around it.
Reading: {"value": 42, "unit": "°C"}
